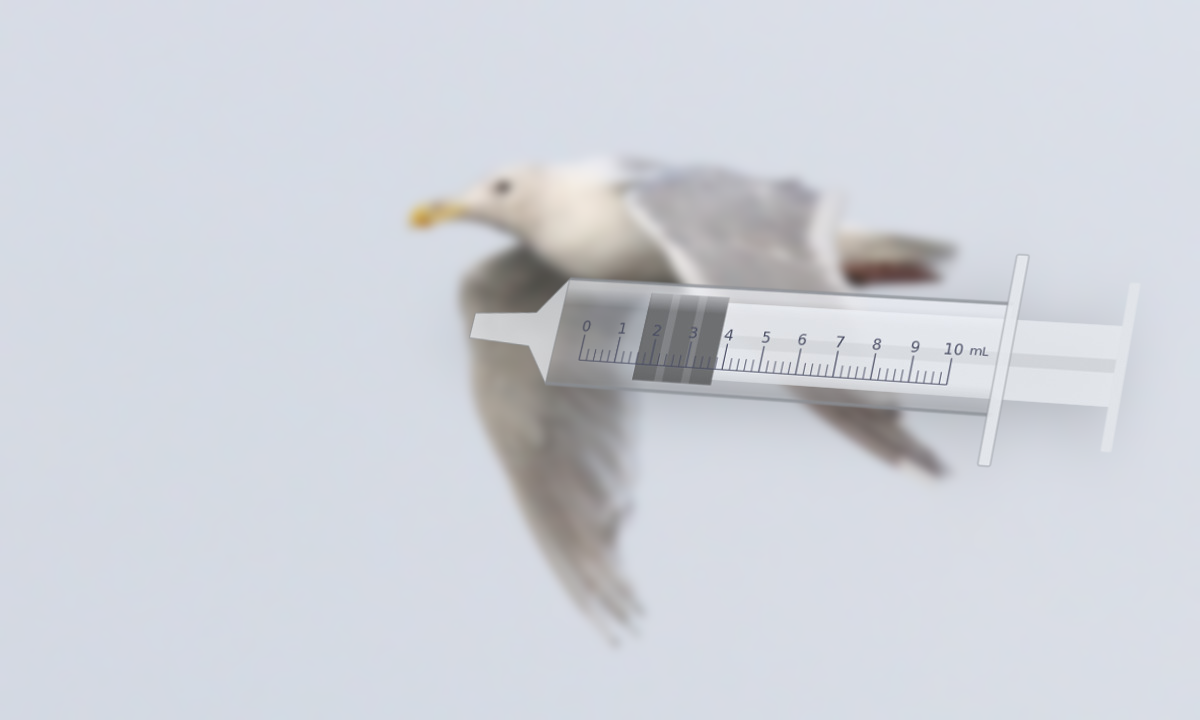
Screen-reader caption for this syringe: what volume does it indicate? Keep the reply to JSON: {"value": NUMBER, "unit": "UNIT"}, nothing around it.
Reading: {"value": 1.6, "unit": "mL"}
